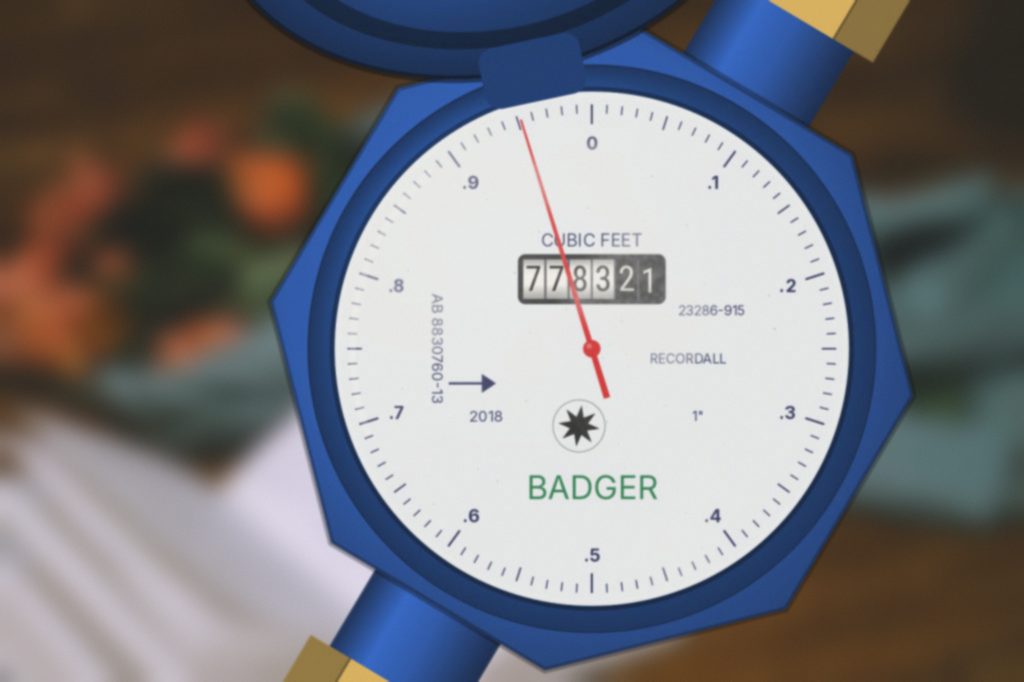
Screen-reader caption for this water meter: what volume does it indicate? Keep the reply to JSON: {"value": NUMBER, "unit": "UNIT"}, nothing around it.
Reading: {"value": 778320.95, "unit": "ft³"}
